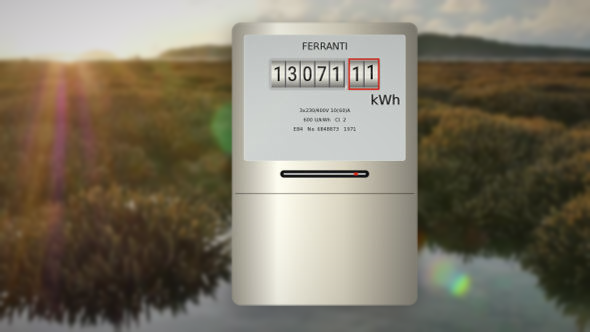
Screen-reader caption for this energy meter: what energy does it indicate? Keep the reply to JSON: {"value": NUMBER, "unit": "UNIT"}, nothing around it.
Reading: {"value": 13071.11, "unit": "kWh"}
